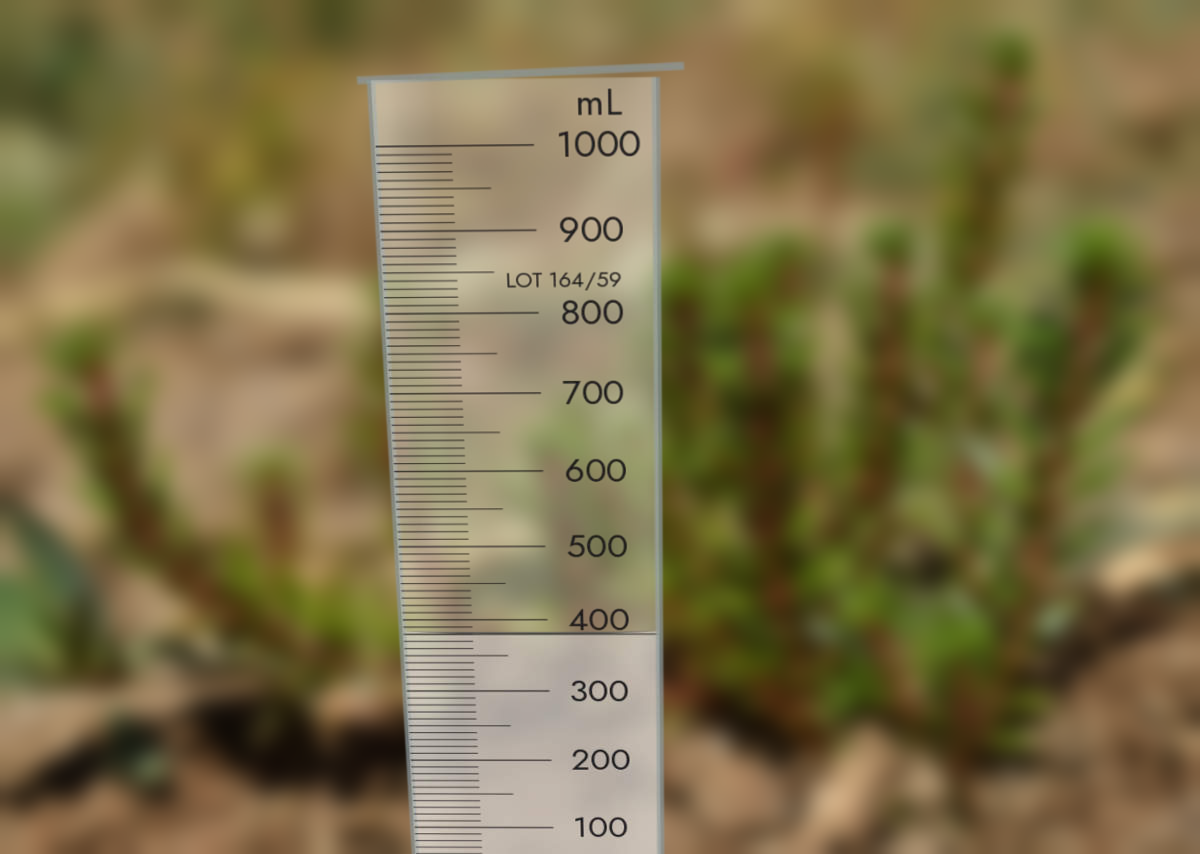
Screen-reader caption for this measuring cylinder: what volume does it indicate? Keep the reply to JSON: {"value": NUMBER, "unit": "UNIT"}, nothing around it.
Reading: {"value": 380, "unit": "mL"}
